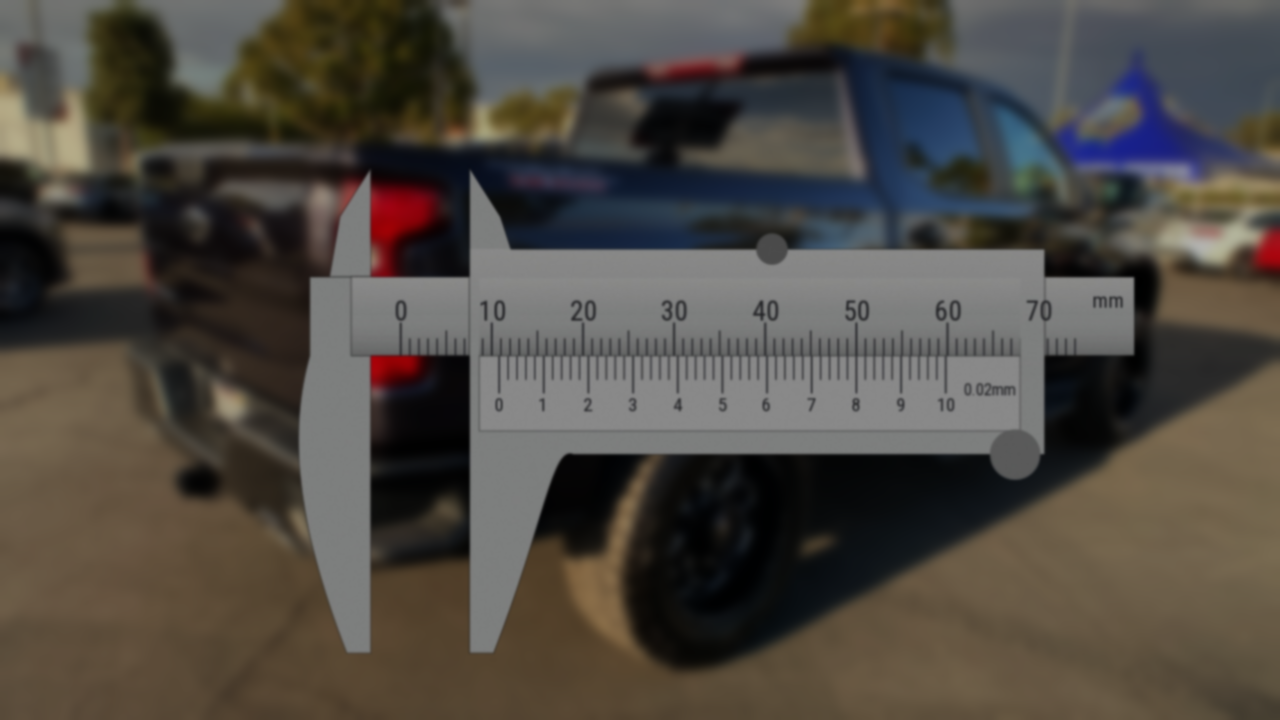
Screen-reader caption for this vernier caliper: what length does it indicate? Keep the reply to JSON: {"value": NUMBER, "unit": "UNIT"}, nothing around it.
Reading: {"value": 10.8, "unit": "mm"}
